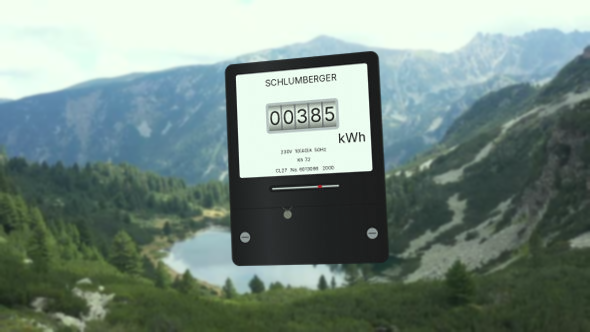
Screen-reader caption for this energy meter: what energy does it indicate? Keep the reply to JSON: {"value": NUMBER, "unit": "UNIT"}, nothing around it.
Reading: {"value": 385, "unit": "kWh"}
